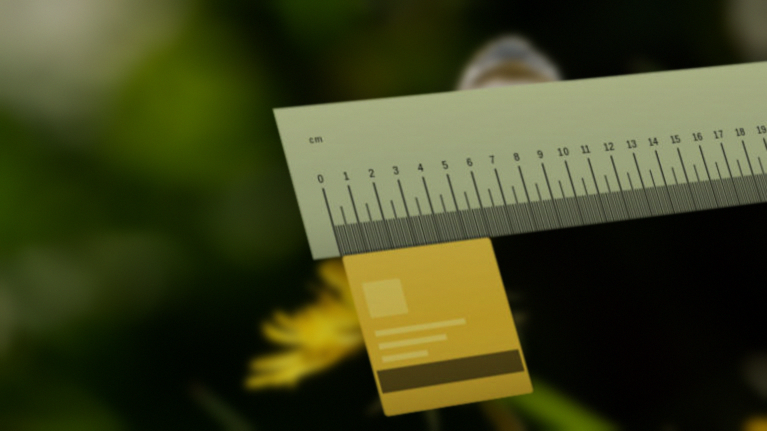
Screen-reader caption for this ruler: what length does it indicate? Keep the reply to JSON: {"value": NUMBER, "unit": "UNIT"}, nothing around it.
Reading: {"value": 6, "unit": "cm"}
